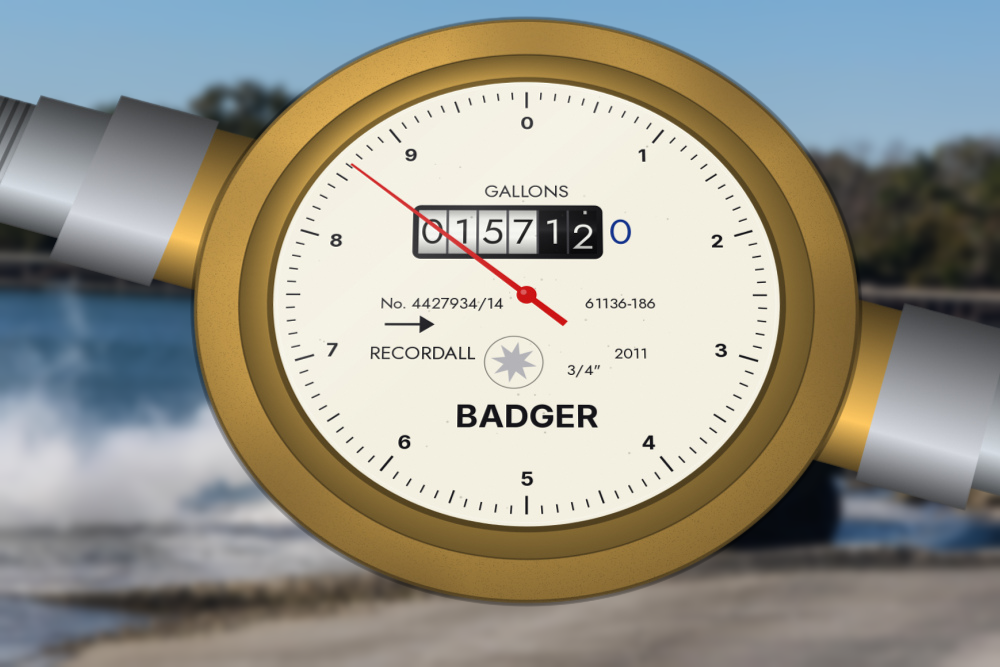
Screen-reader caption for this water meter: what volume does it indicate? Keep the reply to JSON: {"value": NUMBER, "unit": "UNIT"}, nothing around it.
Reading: {"value": 157118.6, "unit": "gal"}
